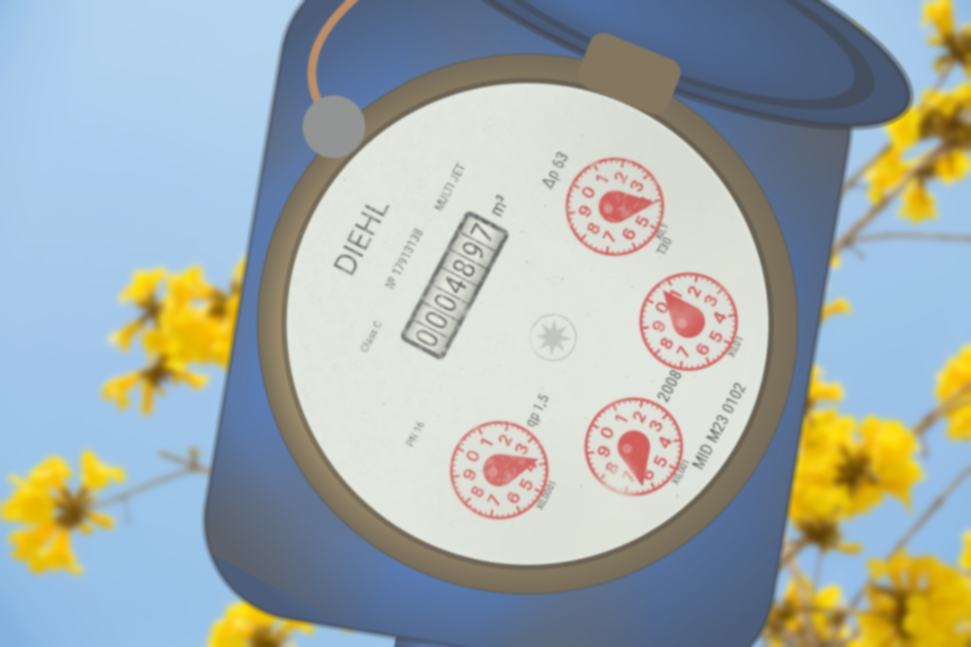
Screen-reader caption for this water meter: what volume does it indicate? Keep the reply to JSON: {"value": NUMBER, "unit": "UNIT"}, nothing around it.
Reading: {"value": 4897.4063, "unit": "m³"}
